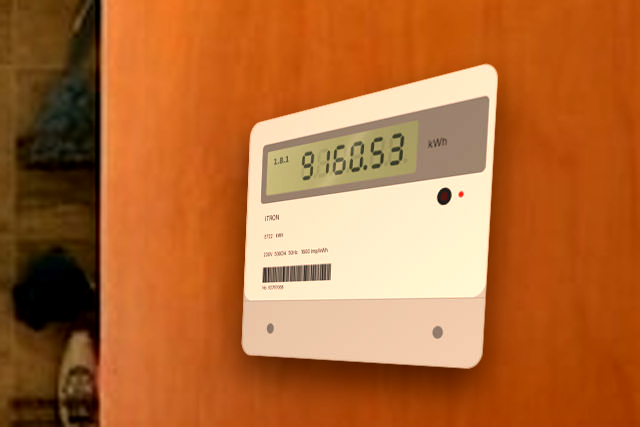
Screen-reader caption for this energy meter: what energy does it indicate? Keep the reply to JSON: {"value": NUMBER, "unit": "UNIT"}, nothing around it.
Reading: {"value": 9160.53, "unit": "kWh"}
